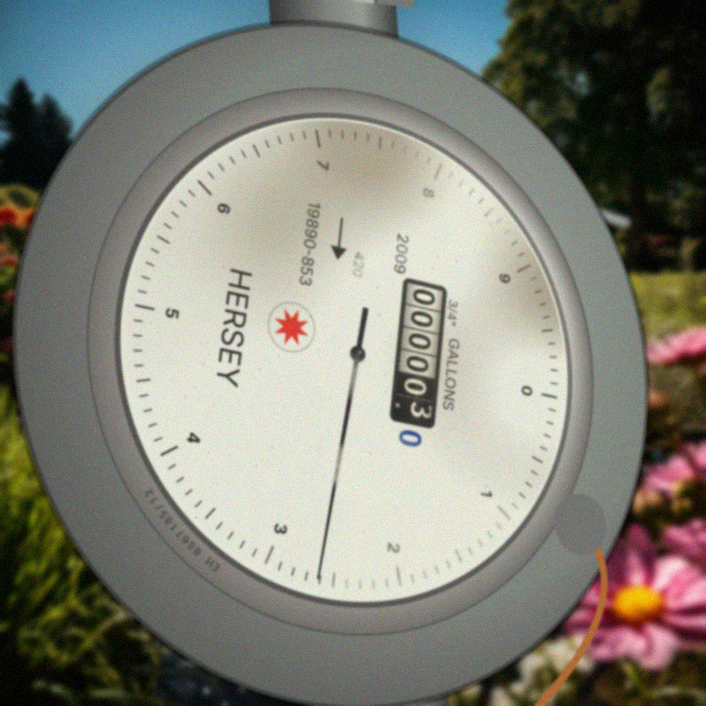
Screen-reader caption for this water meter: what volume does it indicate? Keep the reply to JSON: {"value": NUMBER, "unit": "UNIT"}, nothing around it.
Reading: {"value": 32.6, "unit": "gal"}
